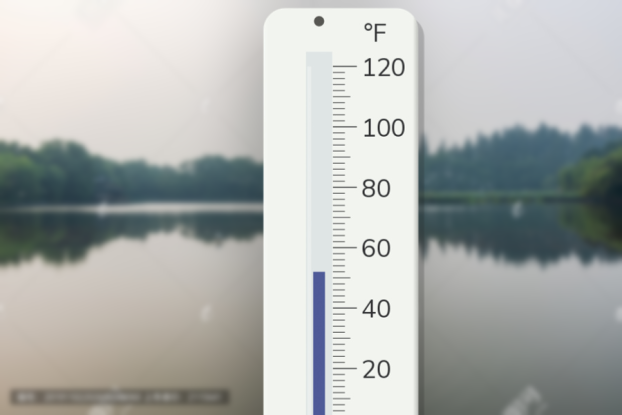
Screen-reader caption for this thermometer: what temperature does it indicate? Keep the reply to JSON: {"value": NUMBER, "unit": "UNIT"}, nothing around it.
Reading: {"value": 52, "unit": "°F"}
